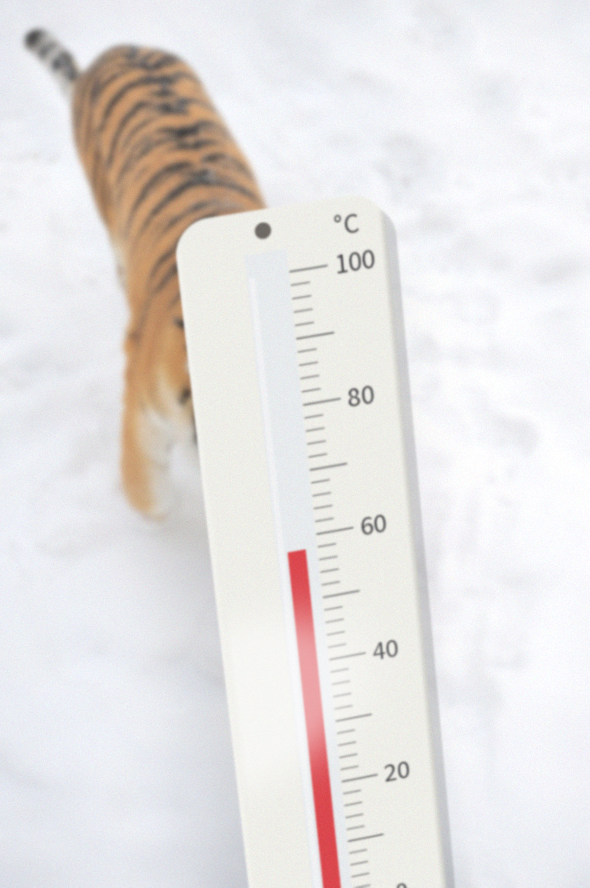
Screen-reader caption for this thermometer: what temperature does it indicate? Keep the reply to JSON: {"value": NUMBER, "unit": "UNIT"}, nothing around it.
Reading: {"value": 58, "unit": "°C"}
